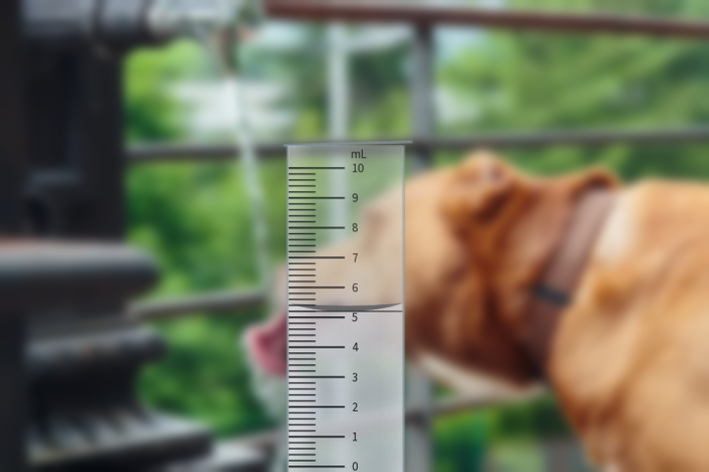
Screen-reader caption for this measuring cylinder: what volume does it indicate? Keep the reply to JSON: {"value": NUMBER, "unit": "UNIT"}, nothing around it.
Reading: {"value": 5.2, "unit": "mL"}
